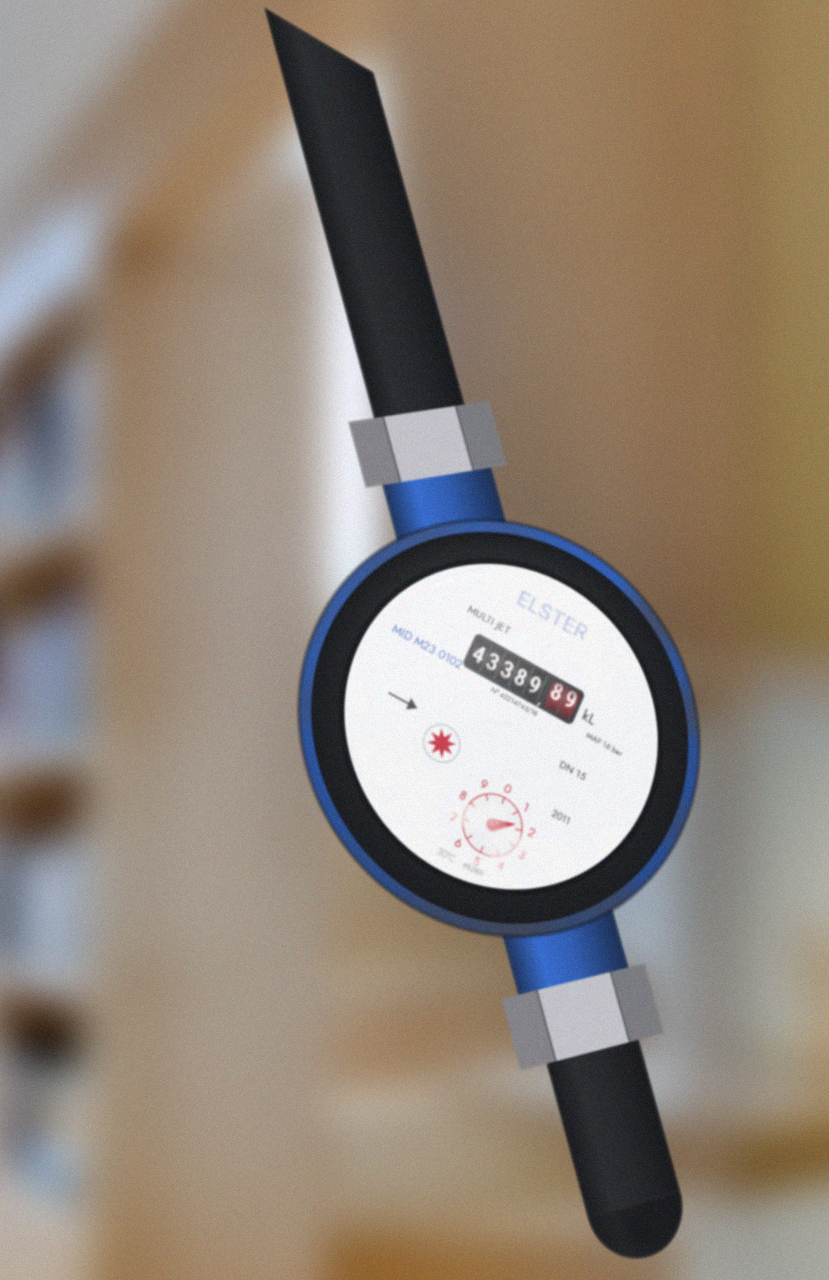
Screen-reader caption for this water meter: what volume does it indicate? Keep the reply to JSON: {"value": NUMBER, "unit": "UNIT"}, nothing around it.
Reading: {"value": 43389.891, "unit": "kL"}
